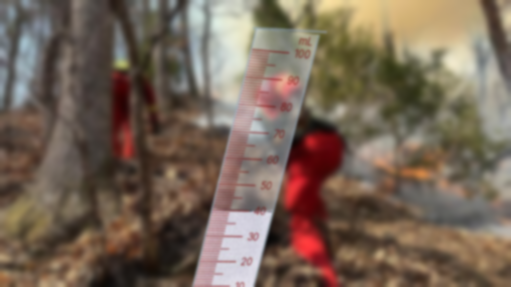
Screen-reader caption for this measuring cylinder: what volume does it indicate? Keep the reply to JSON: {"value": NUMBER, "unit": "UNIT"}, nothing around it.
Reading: {"value": 40, "unit": "mL"}
